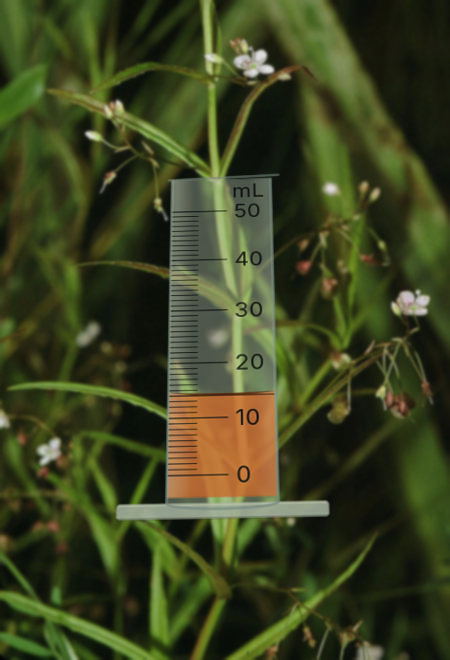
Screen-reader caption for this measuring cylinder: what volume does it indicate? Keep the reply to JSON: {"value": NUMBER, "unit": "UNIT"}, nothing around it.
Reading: {"value": 14, "unit": "mL"}
